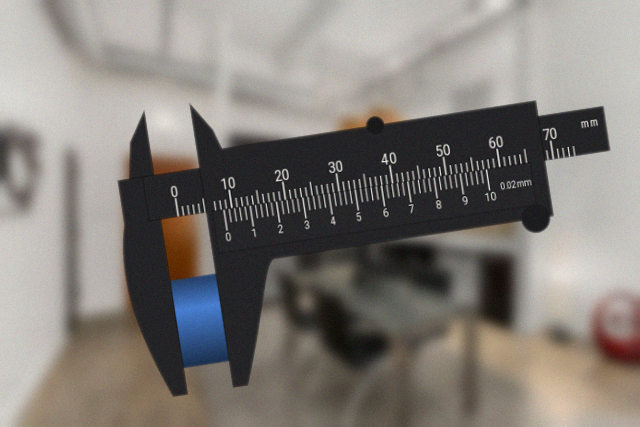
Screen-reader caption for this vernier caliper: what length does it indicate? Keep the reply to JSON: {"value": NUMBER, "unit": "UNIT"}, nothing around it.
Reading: {"value": 8.5, "unit": "mm"}
